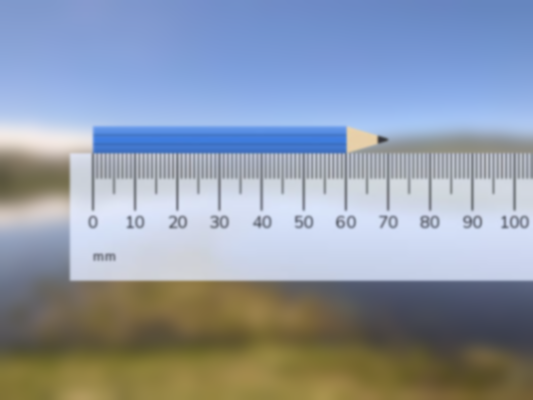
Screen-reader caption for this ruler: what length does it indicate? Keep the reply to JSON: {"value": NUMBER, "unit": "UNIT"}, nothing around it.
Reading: {"value": 70, "unit": "mm"}
